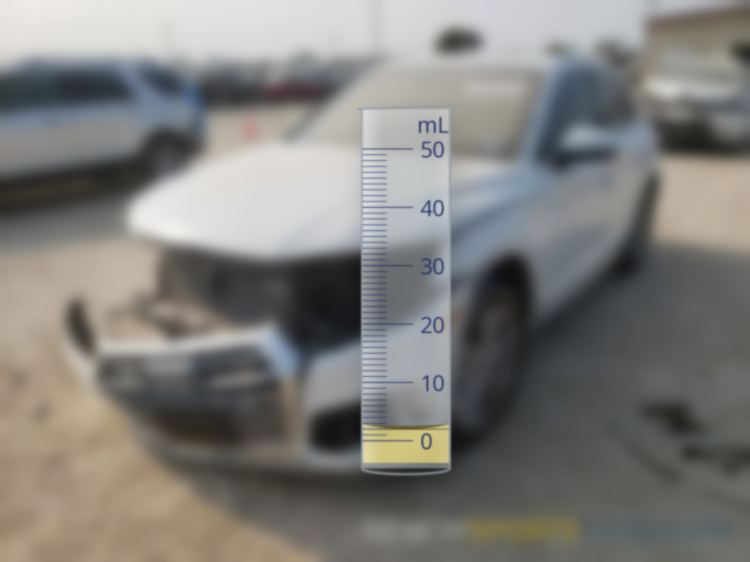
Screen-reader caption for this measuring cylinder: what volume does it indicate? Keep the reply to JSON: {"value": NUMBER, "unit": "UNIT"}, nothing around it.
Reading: {"value": 2, "unit": "mL"}
